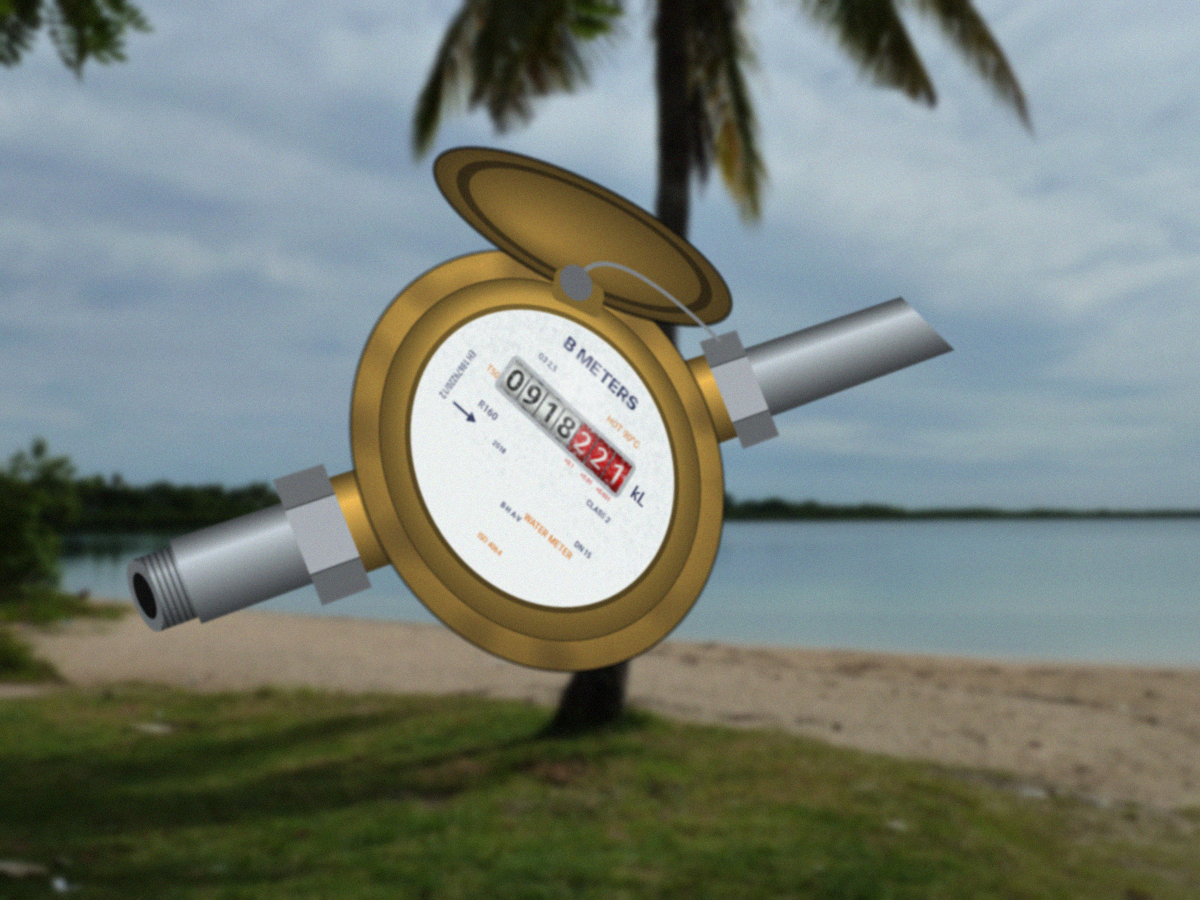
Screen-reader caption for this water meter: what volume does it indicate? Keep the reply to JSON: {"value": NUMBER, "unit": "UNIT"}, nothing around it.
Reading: {"value": 918.221, "unit": "kL"}
